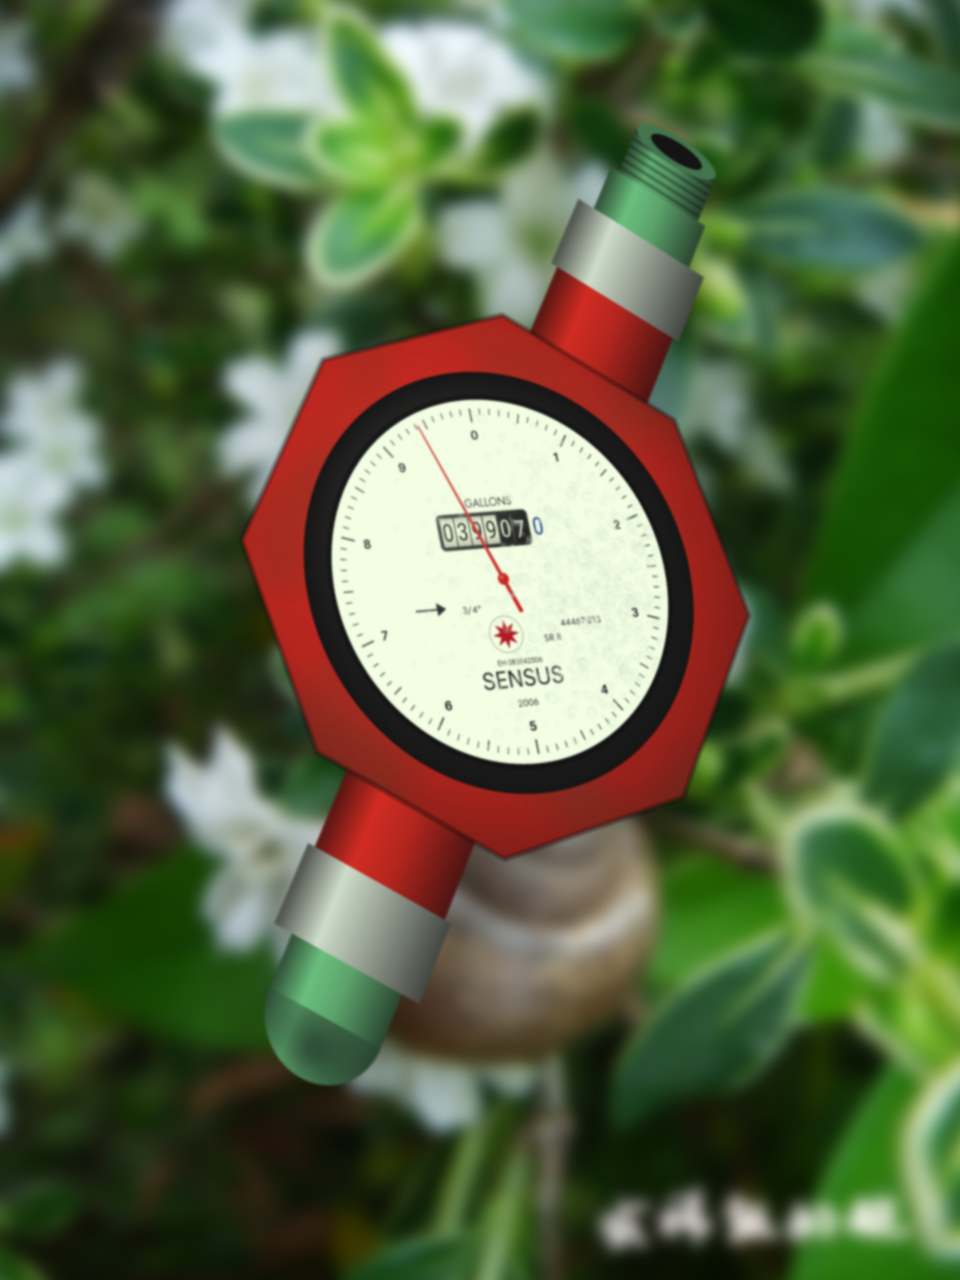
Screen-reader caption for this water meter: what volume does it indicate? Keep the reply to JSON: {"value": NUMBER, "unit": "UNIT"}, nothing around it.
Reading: {"value": 399069.4, "unit": "gal"}
